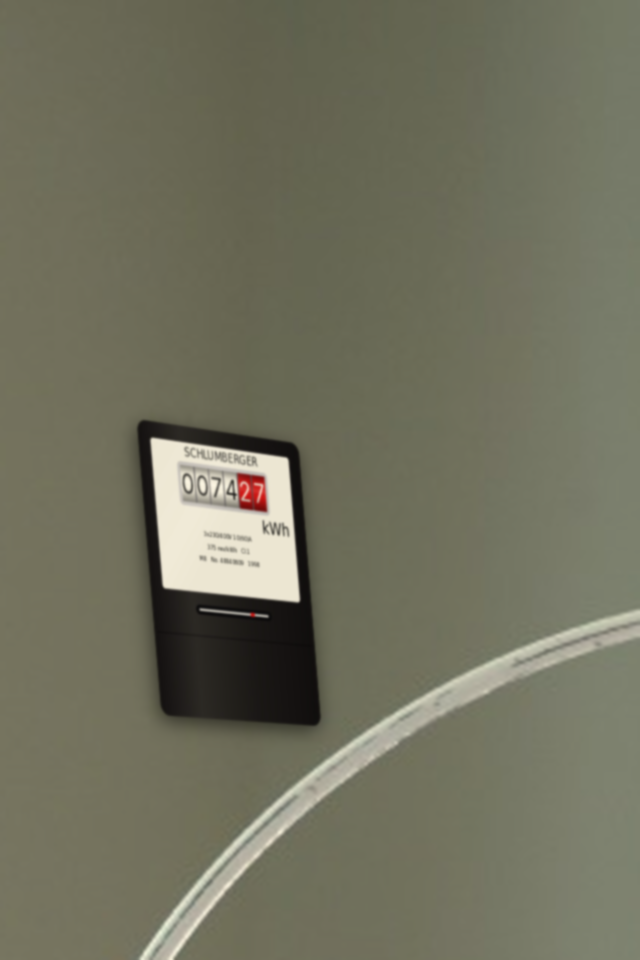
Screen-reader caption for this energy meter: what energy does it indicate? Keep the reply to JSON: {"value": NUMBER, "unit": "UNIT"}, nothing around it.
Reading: {"value": 74.27, "unit": "kWh"}
